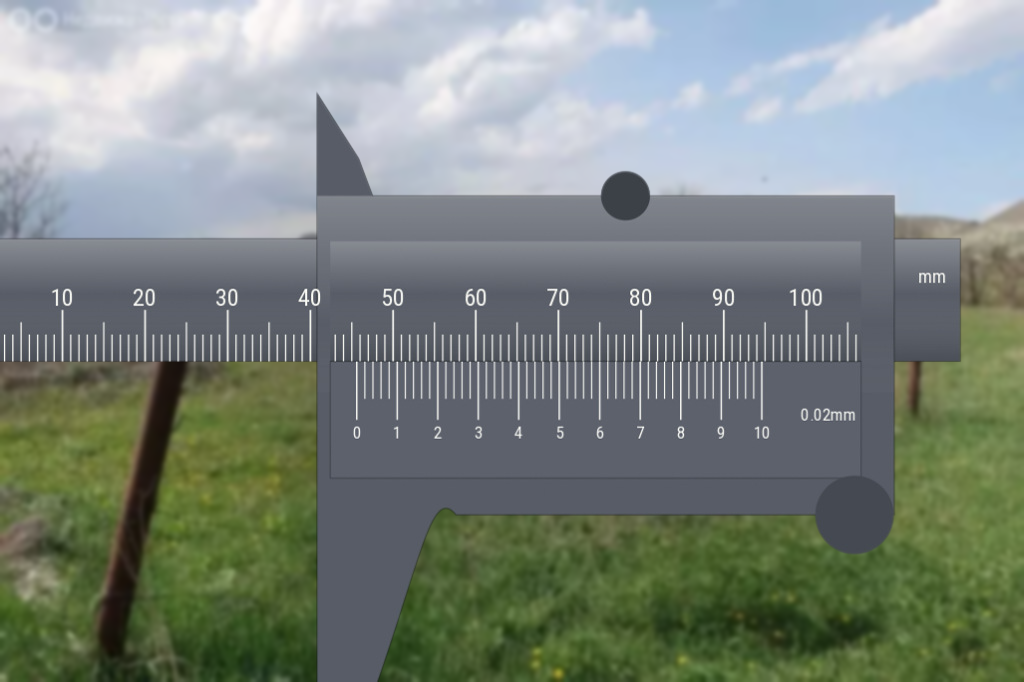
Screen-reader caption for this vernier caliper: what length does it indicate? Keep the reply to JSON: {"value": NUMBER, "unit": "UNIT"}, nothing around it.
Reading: {"value": 45.6, "unit": "mm"}
